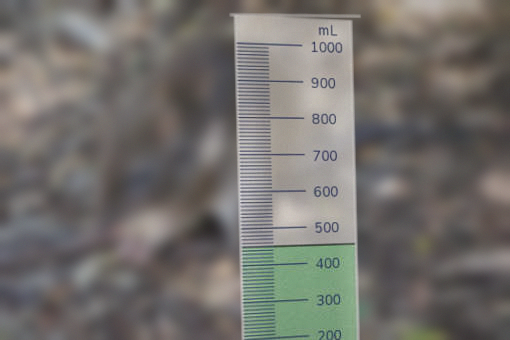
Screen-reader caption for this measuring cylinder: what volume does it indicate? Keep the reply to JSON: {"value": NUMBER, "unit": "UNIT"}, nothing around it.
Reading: {"value": 450, "unit": "mL"}
